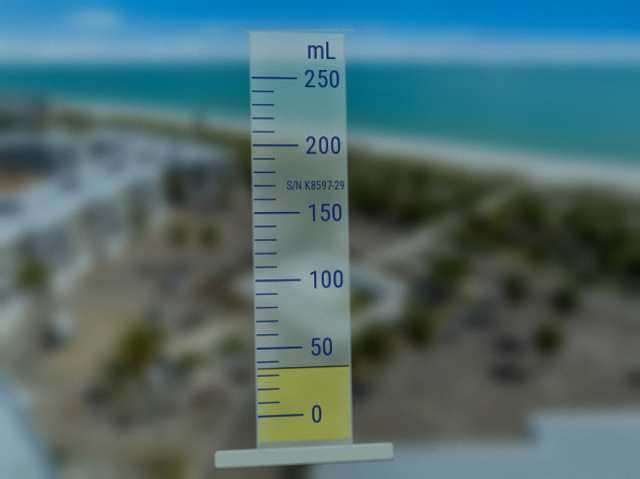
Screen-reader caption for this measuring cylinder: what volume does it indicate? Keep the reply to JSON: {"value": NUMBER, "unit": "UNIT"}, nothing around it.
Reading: {"value": 35, "unit": "mL"}
